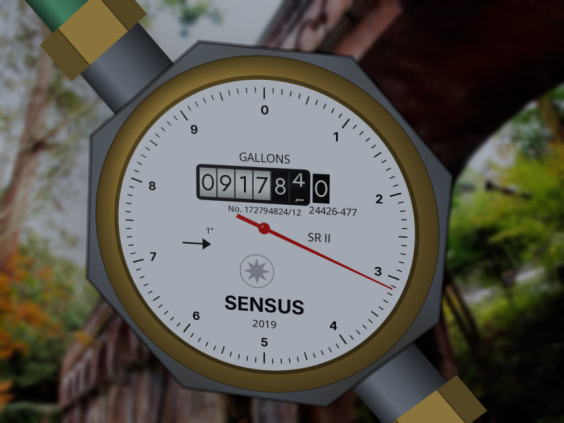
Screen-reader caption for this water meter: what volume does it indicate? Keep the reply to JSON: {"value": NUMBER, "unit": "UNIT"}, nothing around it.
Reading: {"value": 917843.1, "unit": "gal"}
